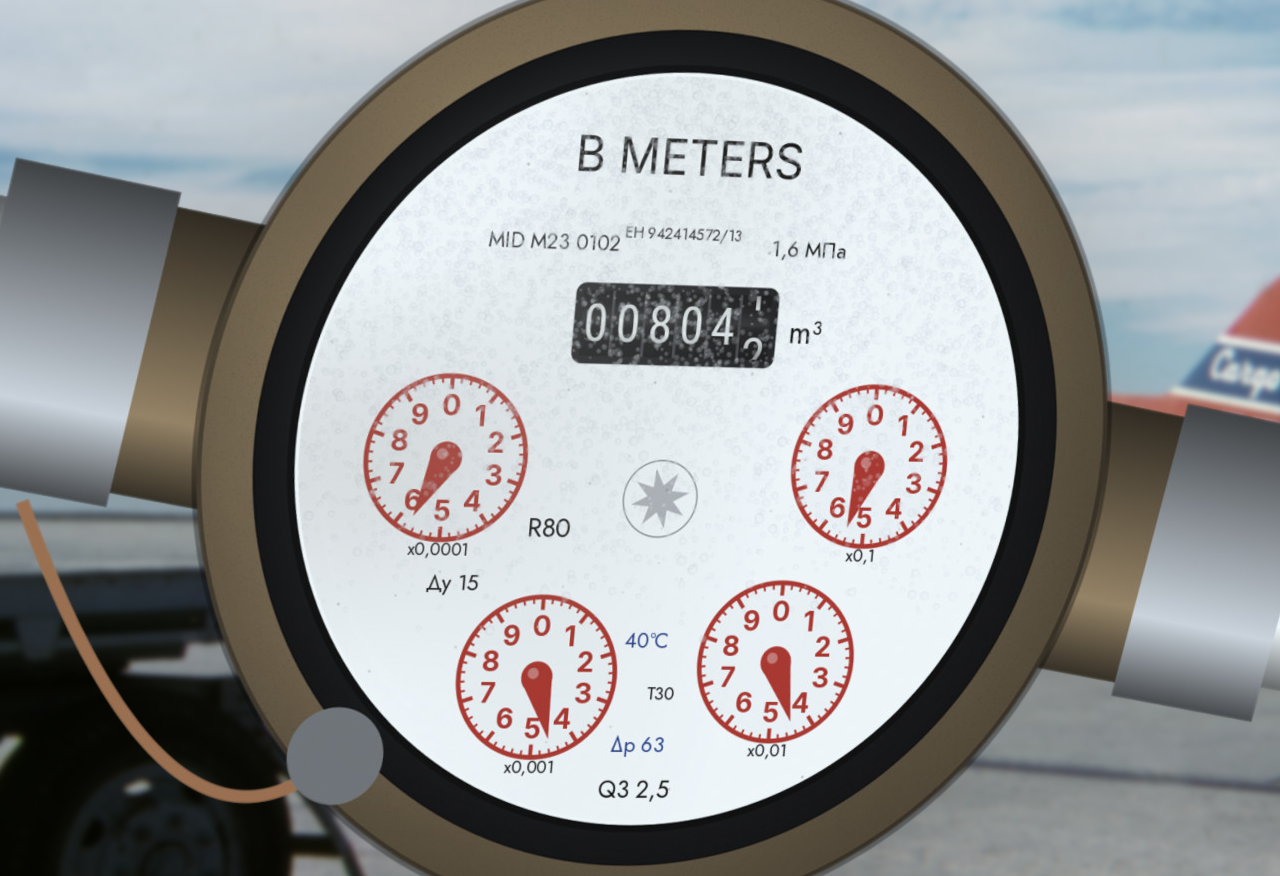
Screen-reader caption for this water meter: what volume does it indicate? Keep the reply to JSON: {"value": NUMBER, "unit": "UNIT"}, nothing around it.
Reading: {"value": 8041.5445, "unit": "m³"}
